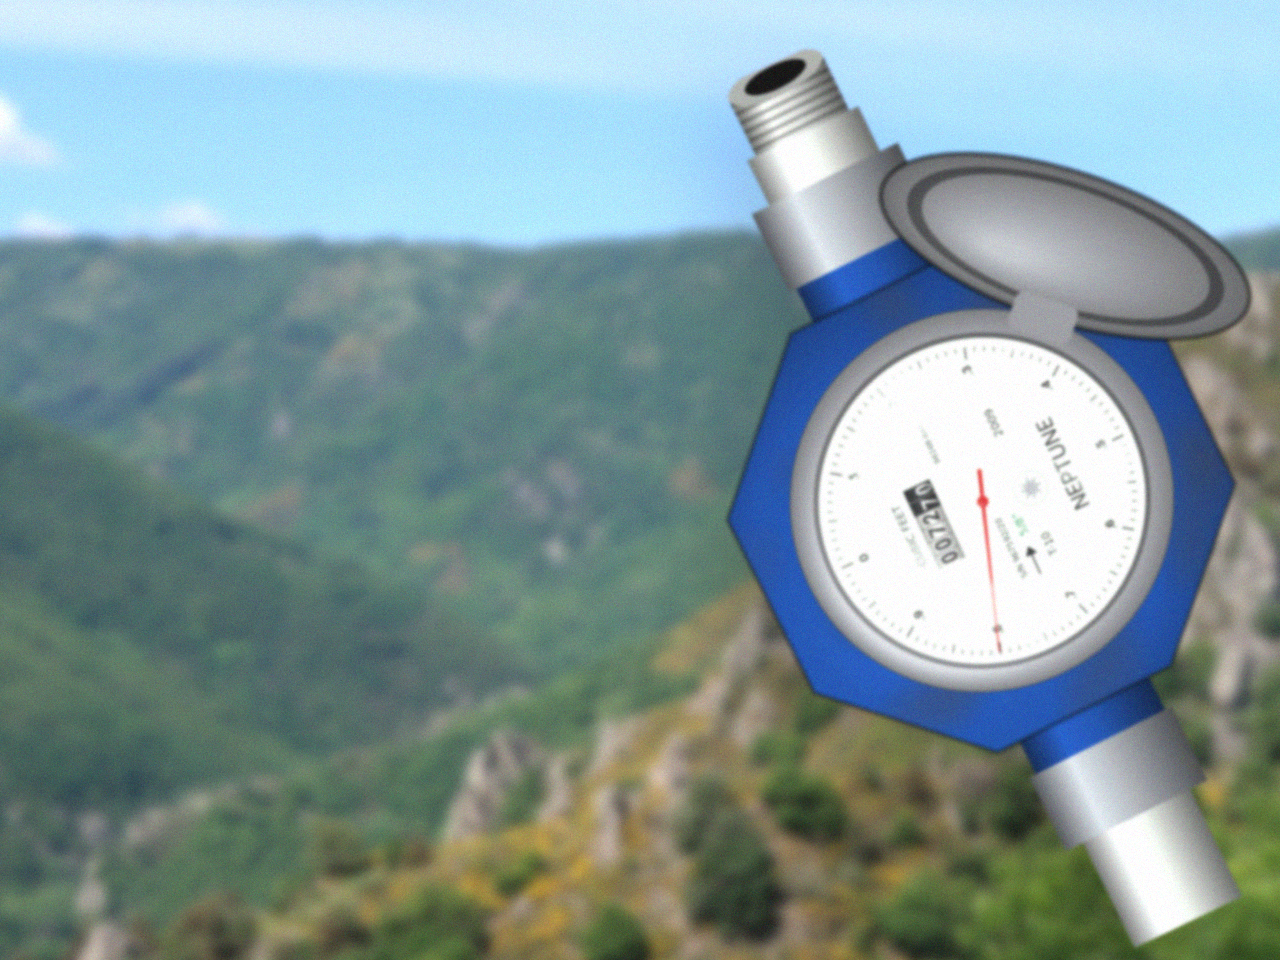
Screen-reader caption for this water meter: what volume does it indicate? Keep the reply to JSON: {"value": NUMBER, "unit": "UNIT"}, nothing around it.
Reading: {"value": 7269.80, "unit": "ft³"}
